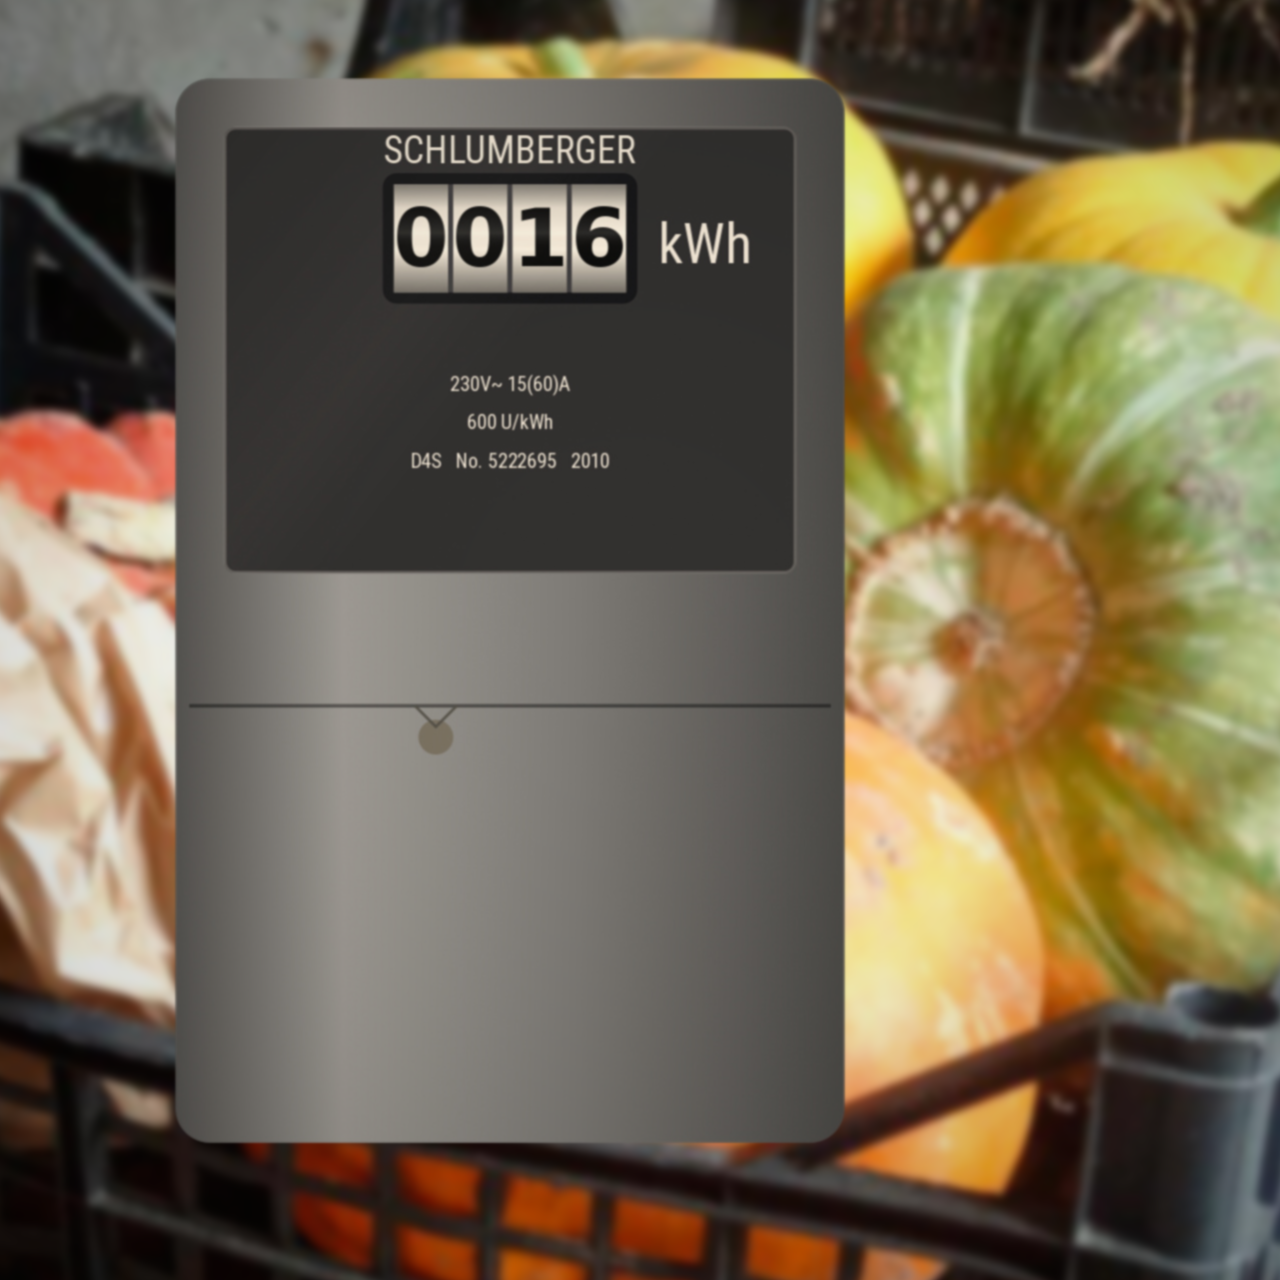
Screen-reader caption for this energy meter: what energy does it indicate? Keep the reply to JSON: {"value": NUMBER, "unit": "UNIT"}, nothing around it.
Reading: {"value": 16, "unit": "kWh"}
